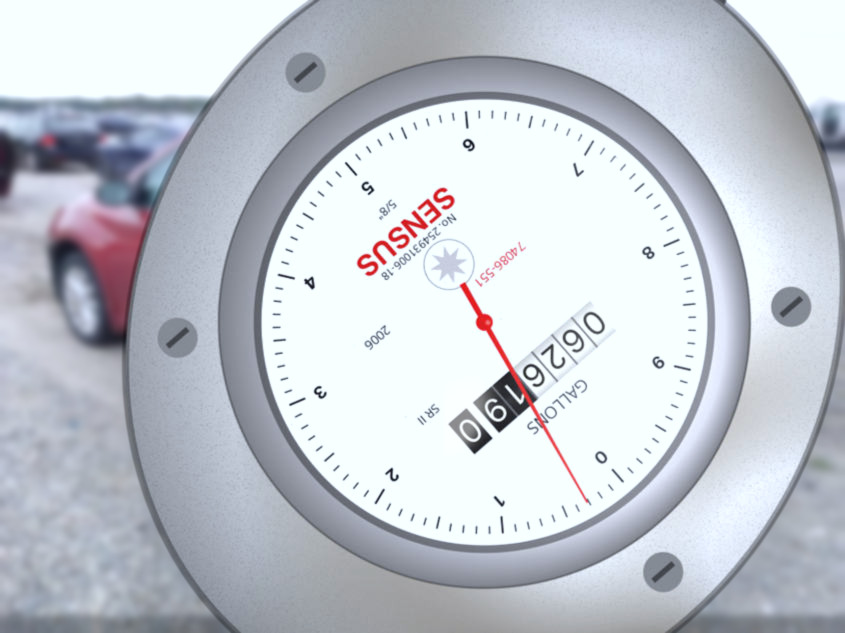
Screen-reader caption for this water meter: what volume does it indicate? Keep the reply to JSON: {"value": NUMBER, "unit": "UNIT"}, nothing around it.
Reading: {"value": 626190.3, "unit": "gal"}
